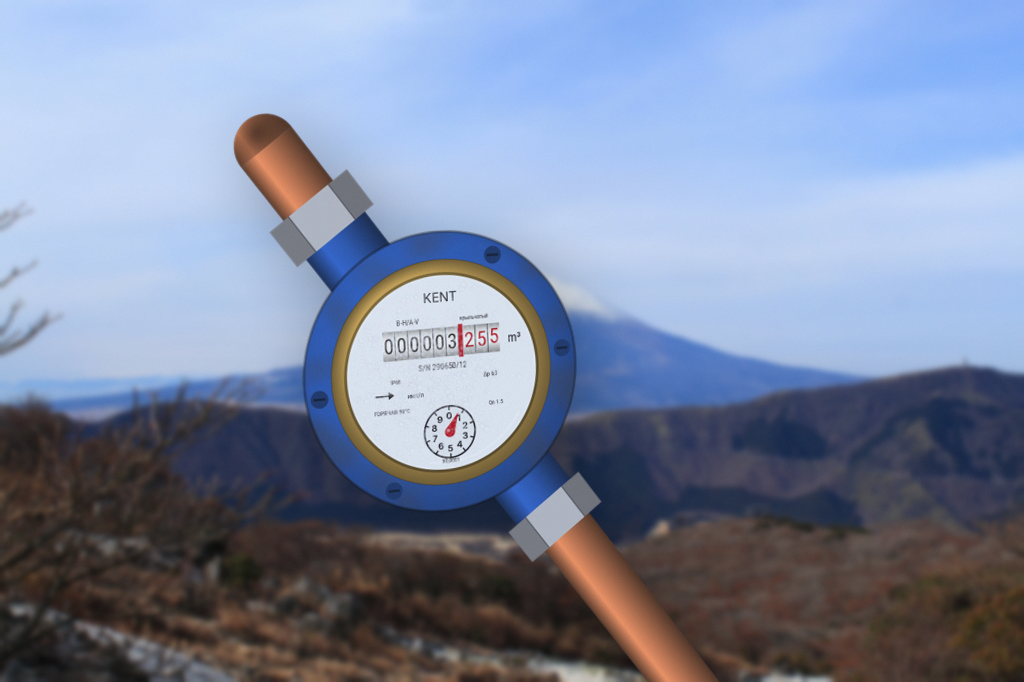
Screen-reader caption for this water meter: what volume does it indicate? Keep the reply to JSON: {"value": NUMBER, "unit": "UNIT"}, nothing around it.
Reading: {"value": 3.2550, "unit": "m³"}
